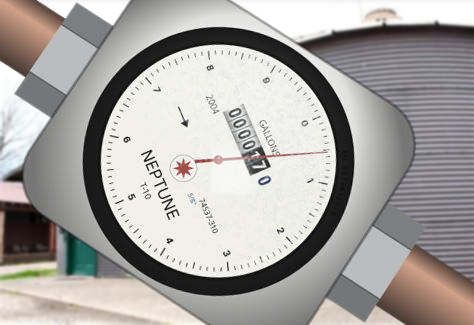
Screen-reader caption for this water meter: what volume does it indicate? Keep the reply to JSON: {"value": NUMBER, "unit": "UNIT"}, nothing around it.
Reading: {"value": 170.5, "unit": "gal"}
